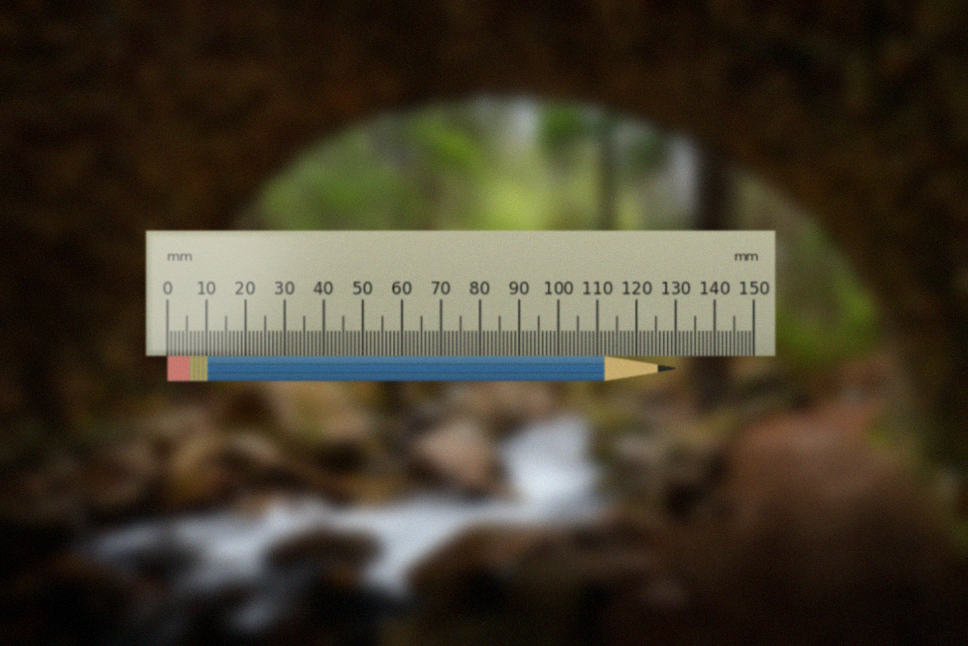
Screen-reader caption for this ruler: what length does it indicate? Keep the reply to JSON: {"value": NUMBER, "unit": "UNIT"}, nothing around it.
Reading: {"value": 130, "unit": "mm"}
